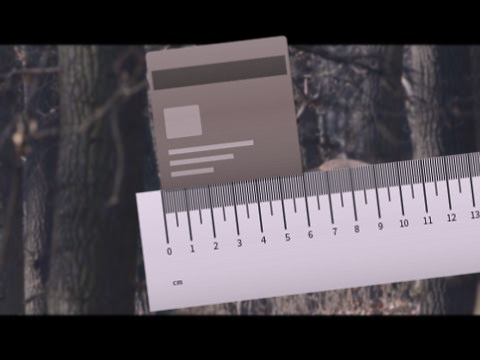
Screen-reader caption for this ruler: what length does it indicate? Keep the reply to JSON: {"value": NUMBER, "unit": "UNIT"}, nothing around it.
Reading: {"value": 6, "unit": "cm"}
